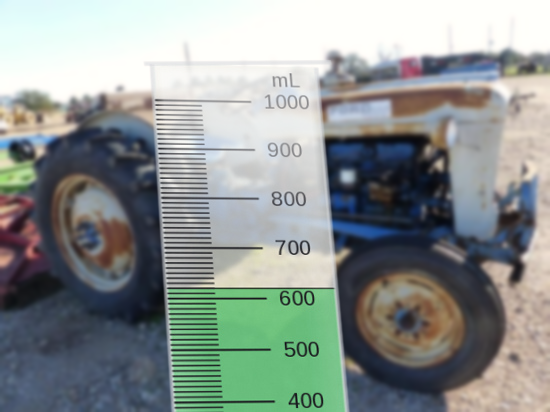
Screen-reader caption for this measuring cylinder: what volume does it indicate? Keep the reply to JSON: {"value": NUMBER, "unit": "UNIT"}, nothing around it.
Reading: {"value": 620, "unit": "mL"}
